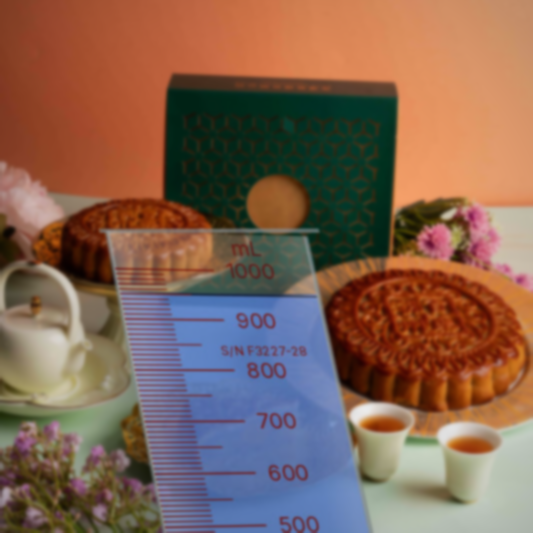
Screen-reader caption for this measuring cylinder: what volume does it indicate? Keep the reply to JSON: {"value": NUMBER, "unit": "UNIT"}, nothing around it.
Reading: {"value": 950, "unit": "mL"}
